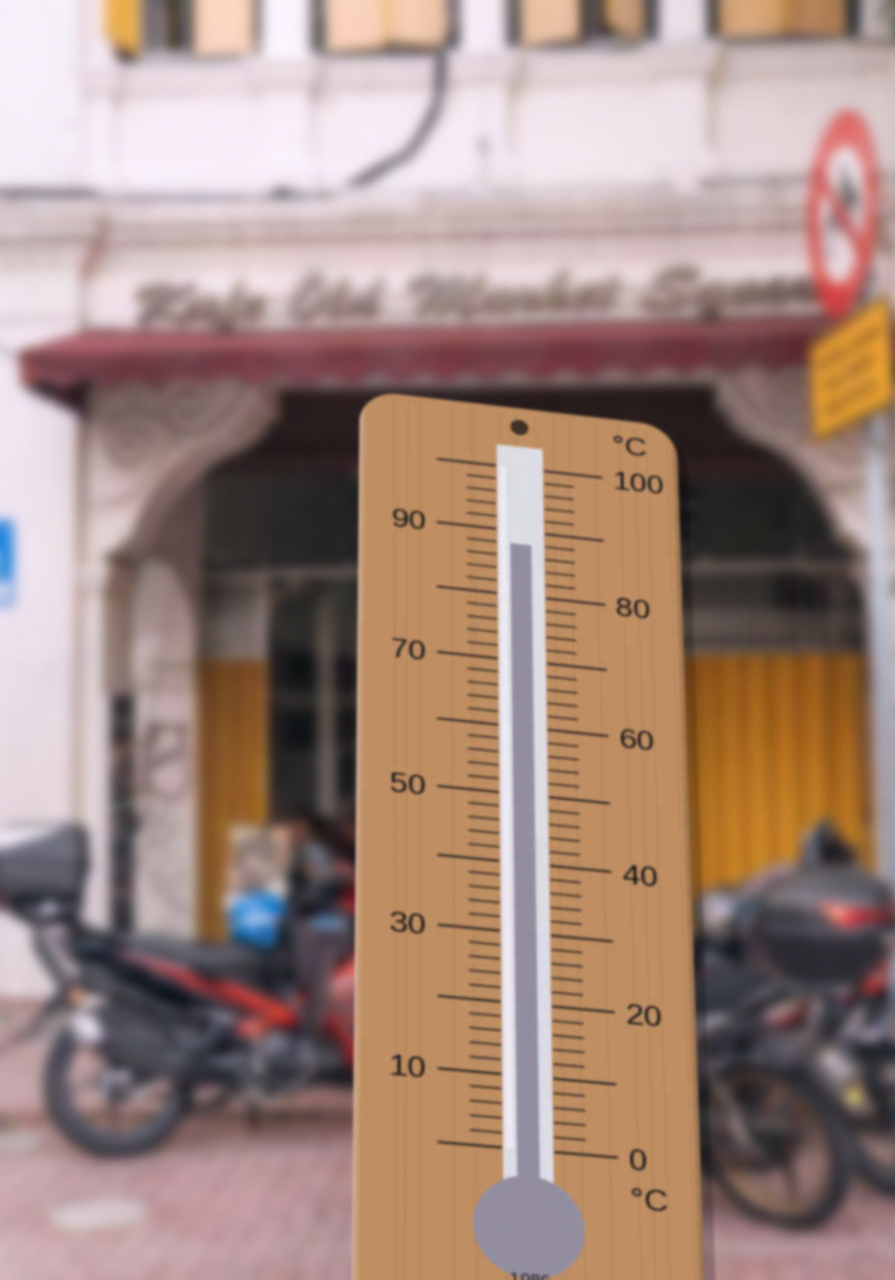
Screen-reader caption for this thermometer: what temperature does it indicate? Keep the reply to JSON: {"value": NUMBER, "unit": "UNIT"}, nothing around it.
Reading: {"value": 88, "unit": "°C"}
